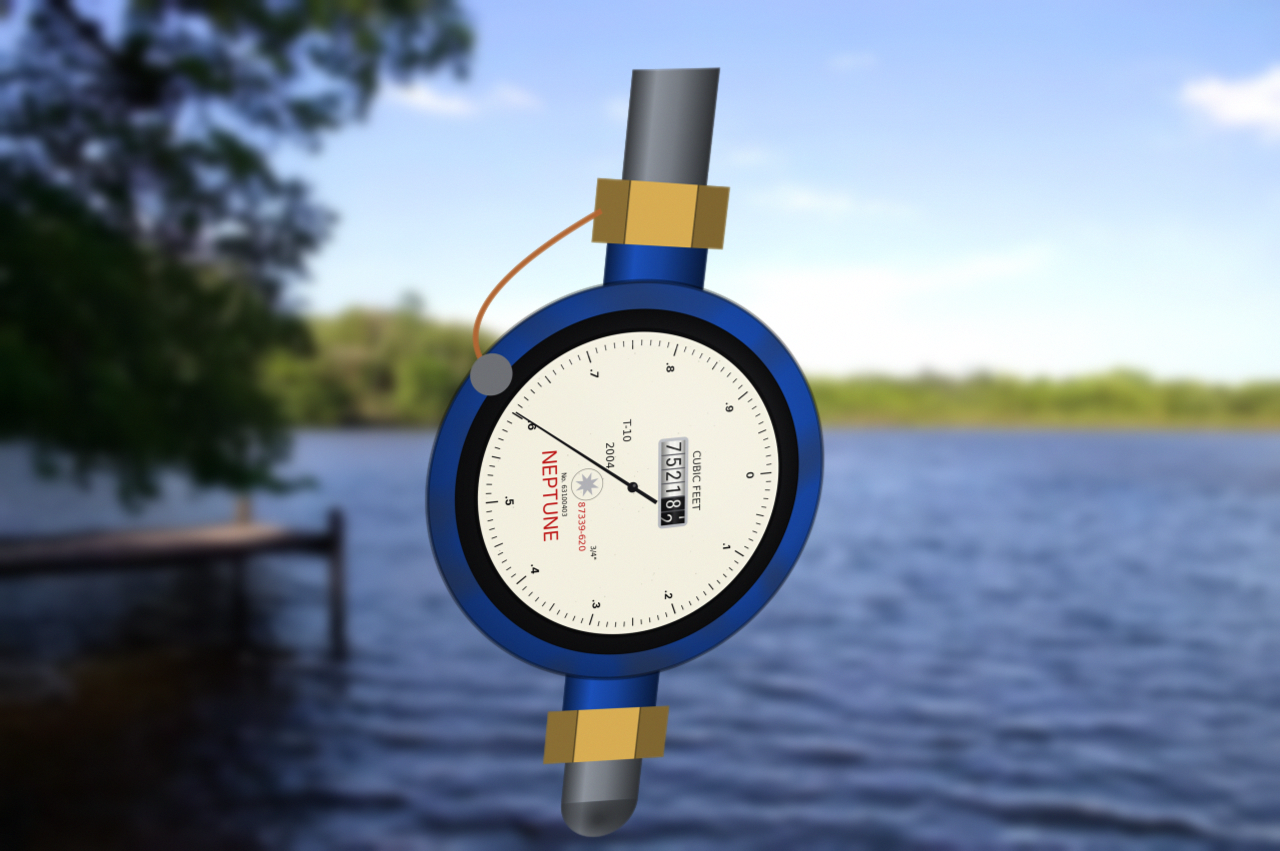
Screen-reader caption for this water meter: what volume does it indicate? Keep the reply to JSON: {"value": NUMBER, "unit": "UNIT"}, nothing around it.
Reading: {"value": 752181.60, "unit": "ft³"}
